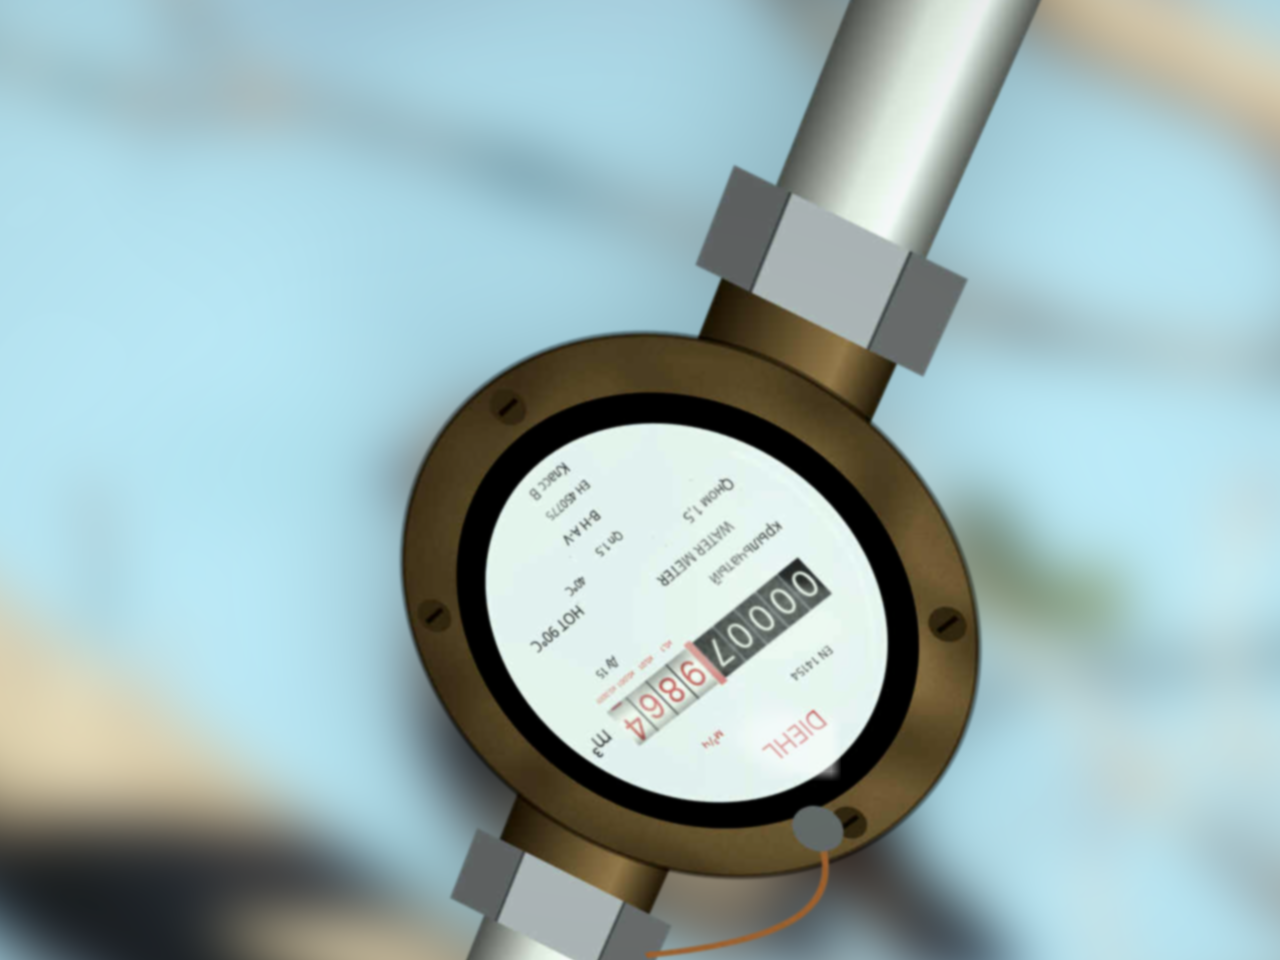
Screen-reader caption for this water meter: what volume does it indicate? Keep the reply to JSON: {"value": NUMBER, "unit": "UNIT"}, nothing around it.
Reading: {"value": 7.9864, "unit": "m³"}
